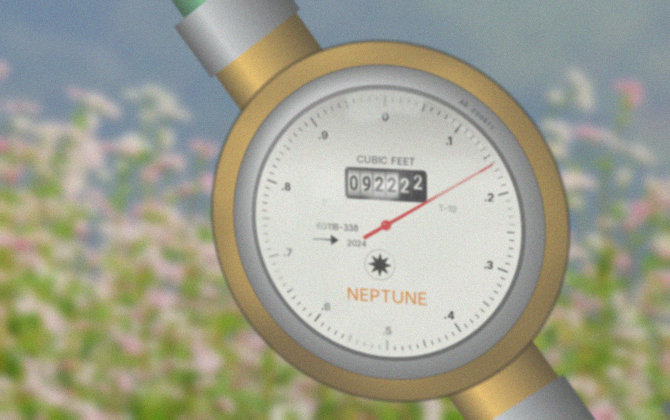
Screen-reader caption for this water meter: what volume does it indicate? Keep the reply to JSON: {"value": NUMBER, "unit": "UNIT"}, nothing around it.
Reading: {"value": 92222.16, "unit": "ft³"}
